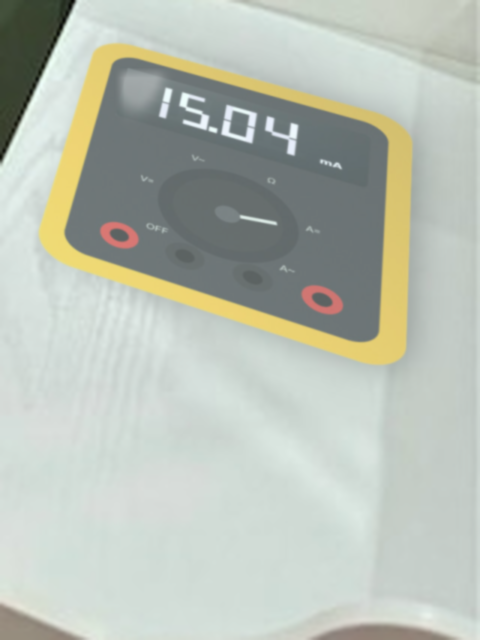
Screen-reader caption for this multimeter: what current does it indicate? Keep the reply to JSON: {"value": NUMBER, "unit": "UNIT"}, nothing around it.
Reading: {"value": 15.04, "unit": "mA"}
